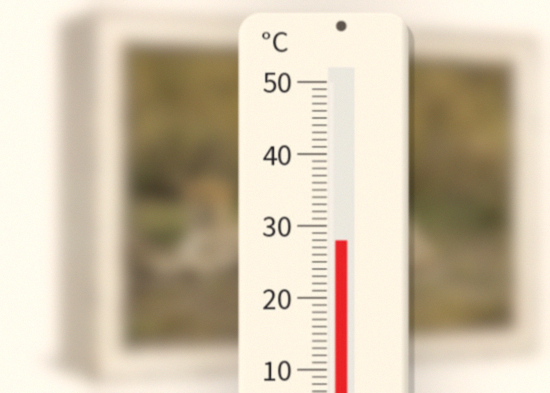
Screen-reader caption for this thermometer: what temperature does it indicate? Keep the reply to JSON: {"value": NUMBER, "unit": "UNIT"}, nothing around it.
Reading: {"value": 28, "unit": "°C"}
